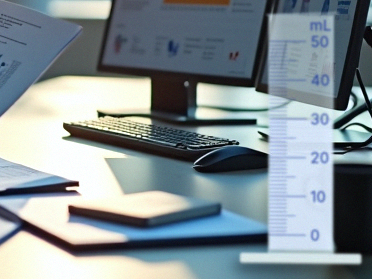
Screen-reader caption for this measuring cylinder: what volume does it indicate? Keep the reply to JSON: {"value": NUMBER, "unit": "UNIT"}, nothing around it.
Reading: {"value": 30, "unit": "mL"}
